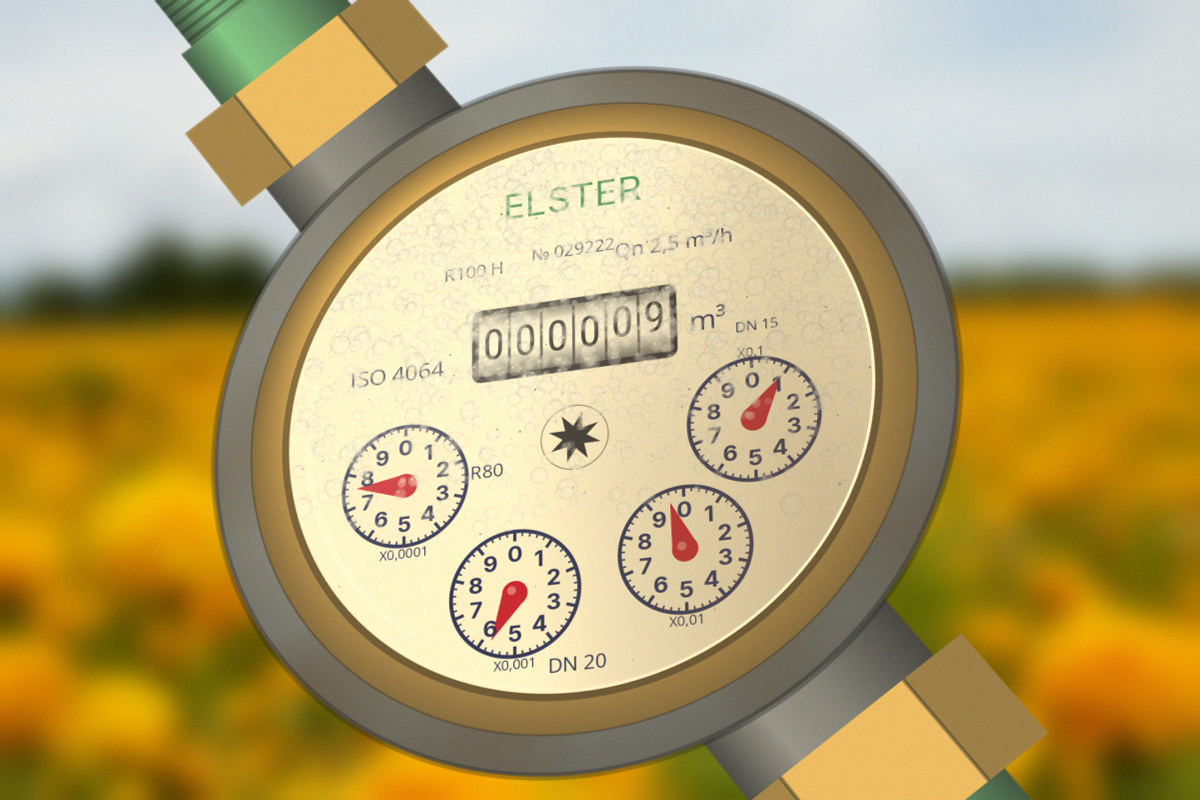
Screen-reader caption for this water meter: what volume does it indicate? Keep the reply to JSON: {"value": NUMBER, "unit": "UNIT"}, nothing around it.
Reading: {"value": 9.0957, "unit": "m³"}
